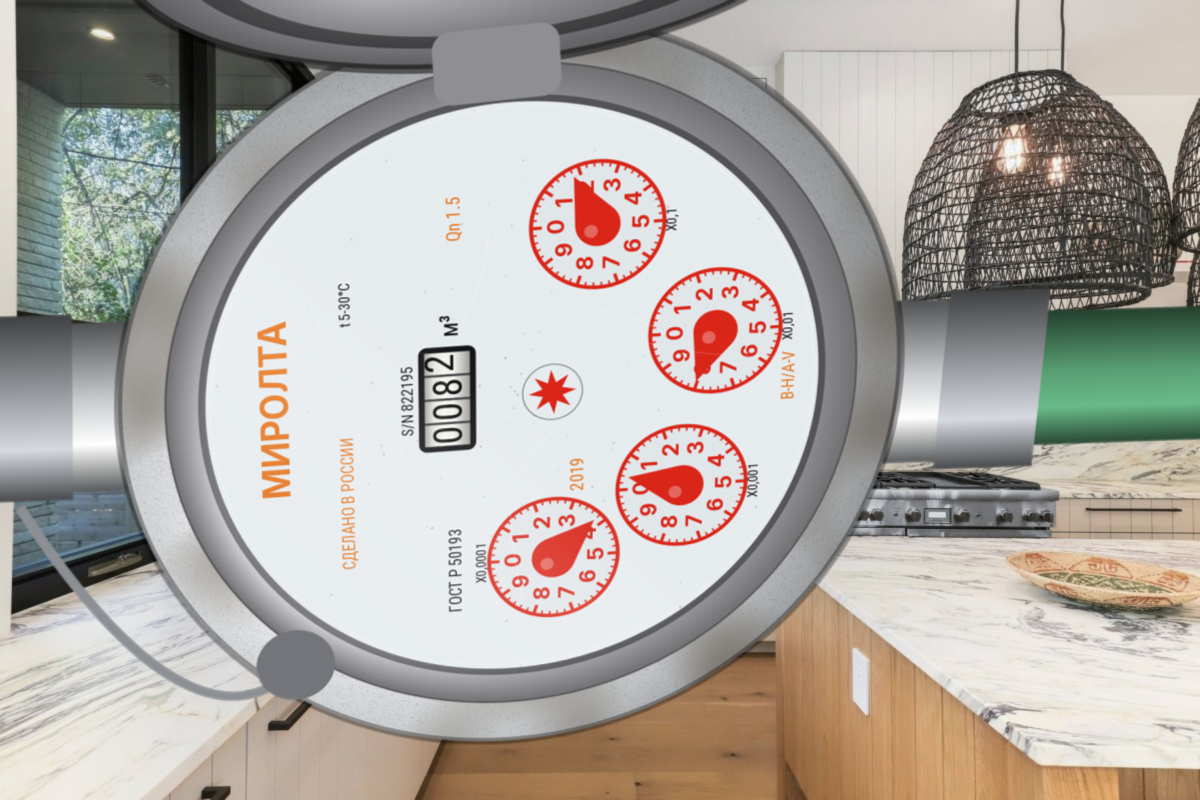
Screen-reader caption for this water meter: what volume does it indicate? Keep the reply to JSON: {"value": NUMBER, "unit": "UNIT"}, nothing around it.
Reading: {"value": 82.1803, "unit": "m³"}
